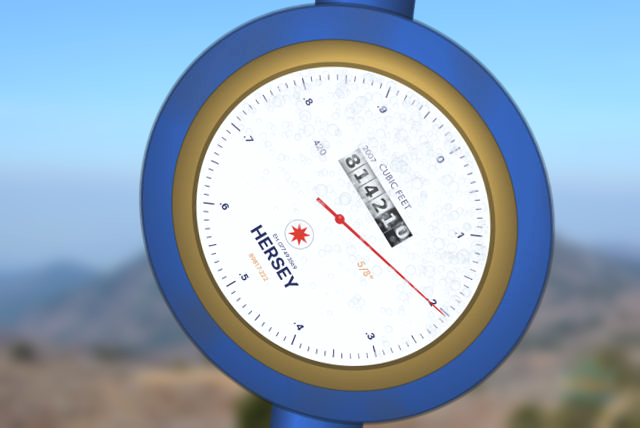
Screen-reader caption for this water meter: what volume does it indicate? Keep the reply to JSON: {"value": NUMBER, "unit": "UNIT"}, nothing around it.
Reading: {"value": 814210.20, "unit": "ft³"}
